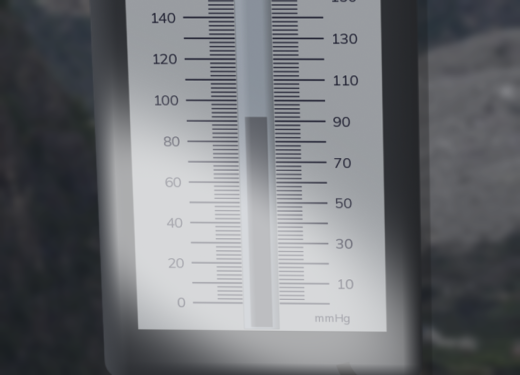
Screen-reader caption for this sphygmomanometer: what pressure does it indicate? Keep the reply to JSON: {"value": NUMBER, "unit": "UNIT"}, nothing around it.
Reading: {"value": 92, "unit": "mmHg"}
